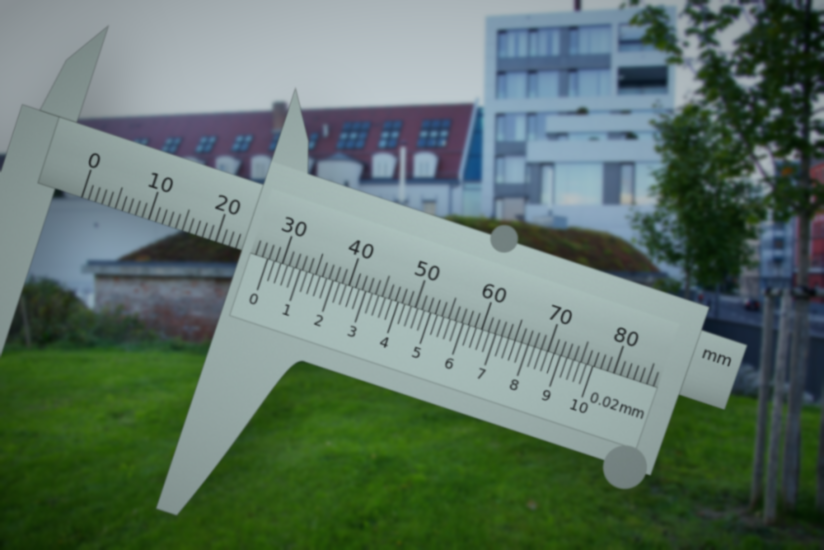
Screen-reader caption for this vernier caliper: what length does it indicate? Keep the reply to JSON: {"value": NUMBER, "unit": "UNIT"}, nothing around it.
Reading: {"value": 27.8, "unit": "mm"}
